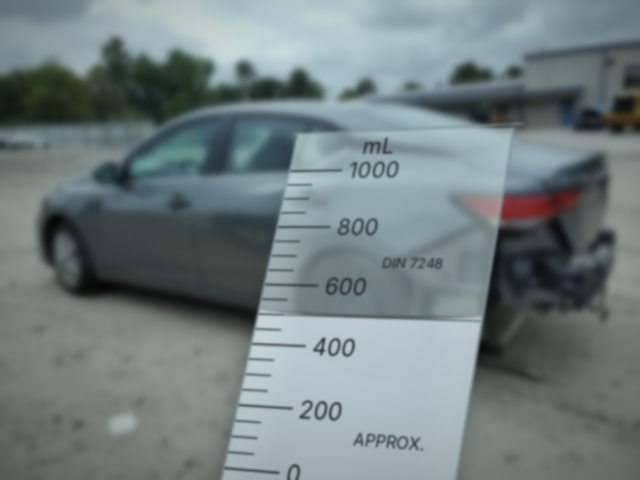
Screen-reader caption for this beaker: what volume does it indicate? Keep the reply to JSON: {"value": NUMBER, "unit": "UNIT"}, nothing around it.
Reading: {"value": 500, "unit": "mL"}
